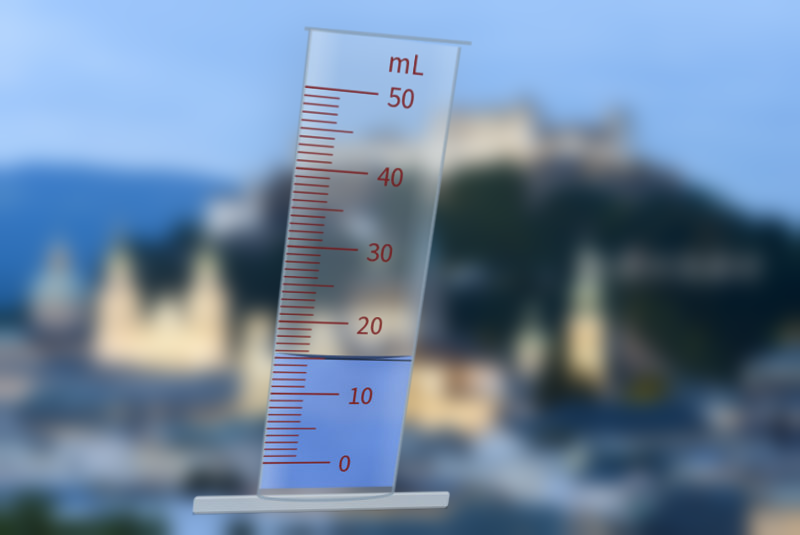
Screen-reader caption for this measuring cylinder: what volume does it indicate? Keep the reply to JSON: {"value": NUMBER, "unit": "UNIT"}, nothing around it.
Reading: {"value": 15, "unit": "mL"}
